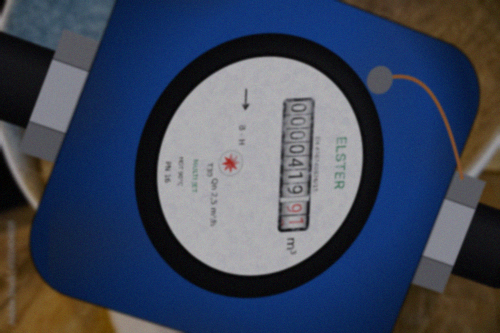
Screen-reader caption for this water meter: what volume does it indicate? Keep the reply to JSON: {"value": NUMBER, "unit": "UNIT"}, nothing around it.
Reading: {"value": 419.91, "unit": "m³"}
